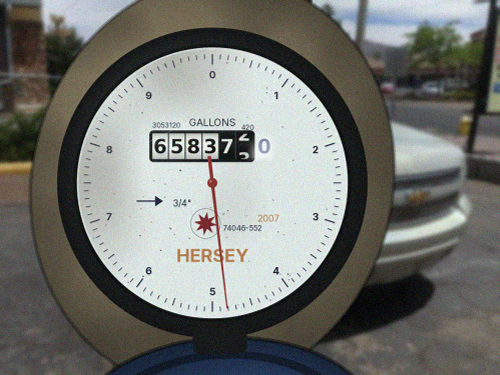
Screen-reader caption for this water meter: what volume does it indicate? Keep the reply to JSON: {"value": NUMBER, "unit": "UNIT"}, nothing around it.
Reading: {"value": 6583724.8, "unit": "gal"}
